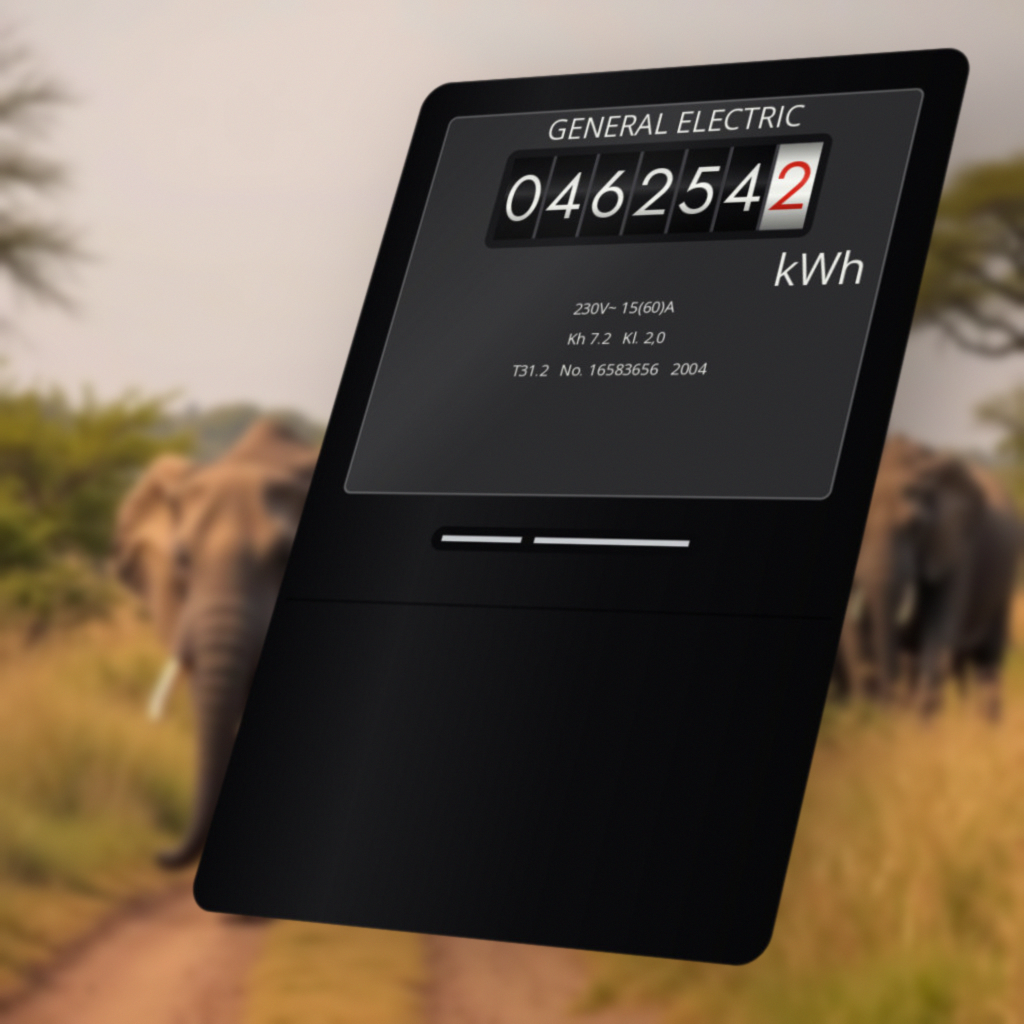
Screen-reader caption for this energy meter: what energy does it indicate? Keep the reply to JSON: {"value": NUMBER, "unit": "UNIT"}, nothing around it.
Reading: {"value": 46254.2, "unit": "kWh"}
